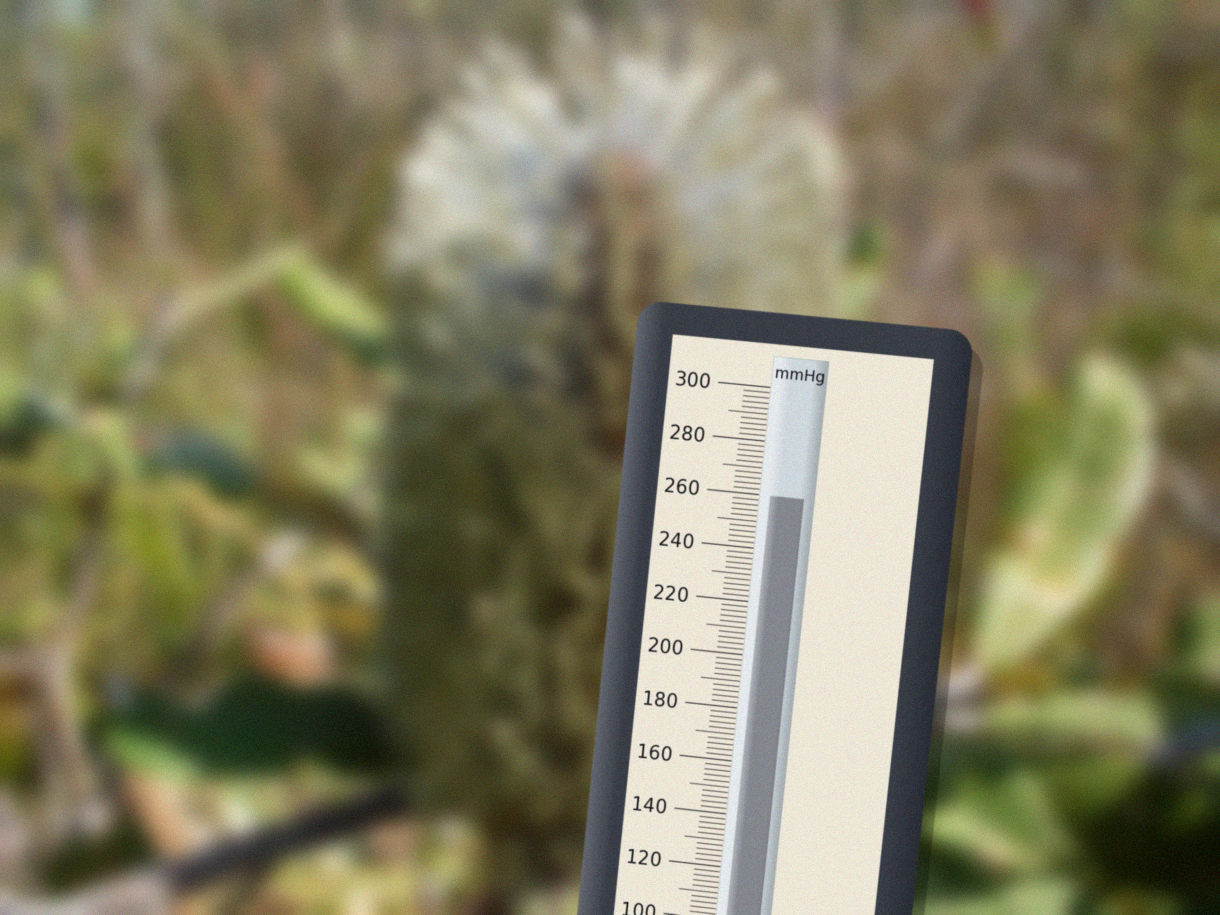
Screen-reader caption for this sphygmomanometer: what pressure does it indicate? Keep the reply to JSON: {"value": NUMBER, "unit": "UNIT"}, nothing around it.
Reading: {"value": 260, "unit": "mmHg"}
